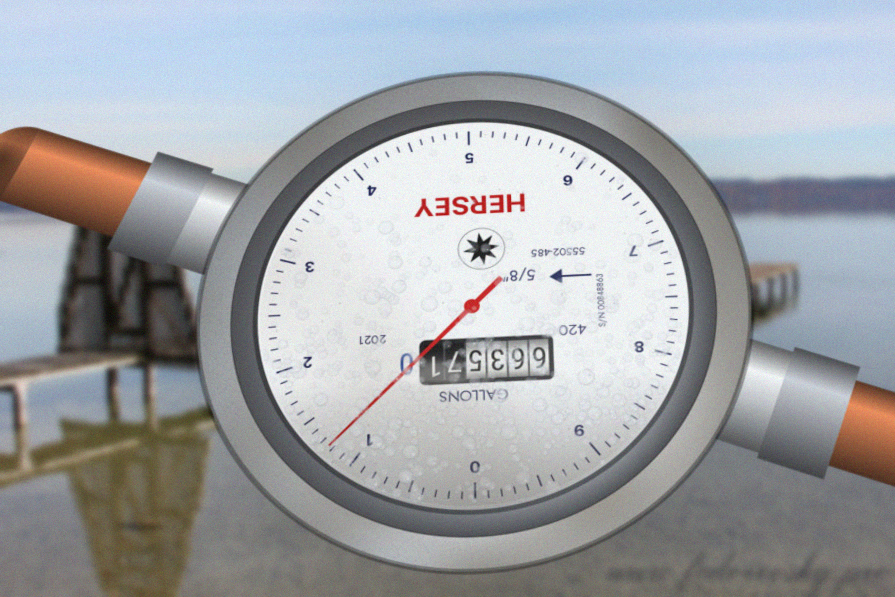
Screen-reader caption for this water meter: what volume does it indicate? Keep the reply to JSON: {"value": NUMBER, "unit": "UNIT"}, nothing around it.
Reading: {"value": 6635711.2, "unit": "gal"}
